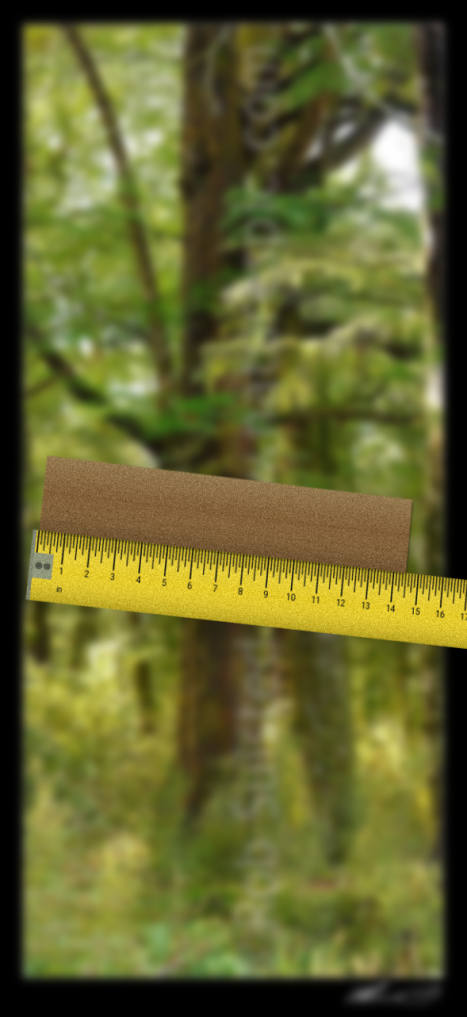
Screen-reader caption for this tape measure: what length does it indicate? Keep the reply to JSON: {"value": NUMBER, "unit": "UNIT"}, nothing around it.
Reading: {"value": 14.5, "unit": "in"}
